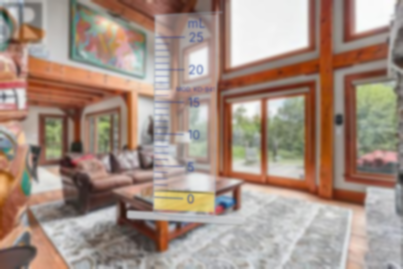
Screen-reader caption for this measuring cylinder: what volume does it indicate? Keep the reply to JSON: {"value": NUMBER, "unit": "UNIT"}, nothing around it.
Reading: {"value": 1, "unit": "mL"}
